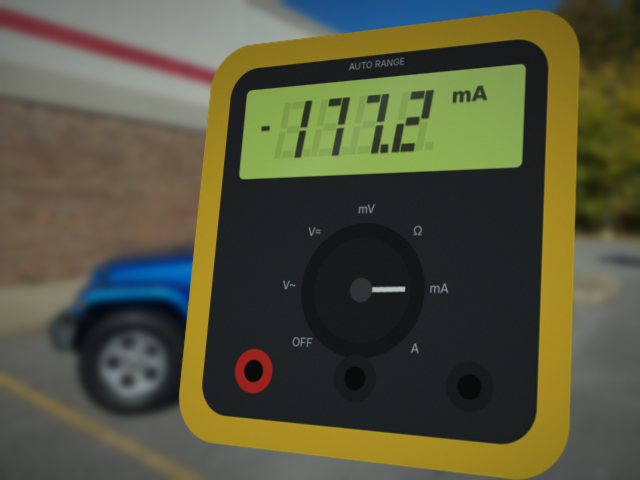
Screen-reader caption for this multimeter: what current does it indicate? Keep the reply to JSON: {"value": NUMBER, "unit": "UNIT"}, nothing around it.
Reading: {"value": -177.2, "unit": "mA"}
